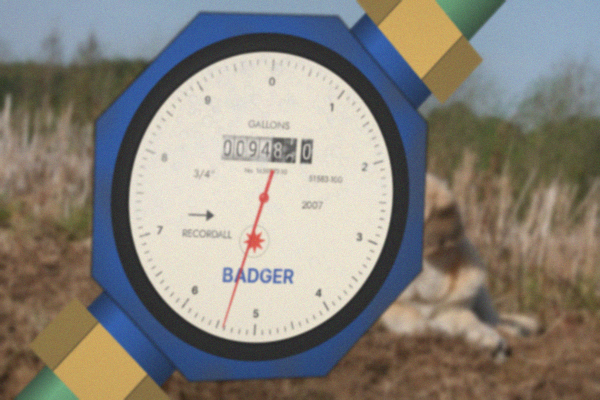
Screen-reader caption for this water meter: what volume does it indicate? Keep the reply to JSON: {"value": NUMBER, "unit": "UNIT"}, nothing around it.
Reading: {"value": 94815.4, "unit": "gal"}
